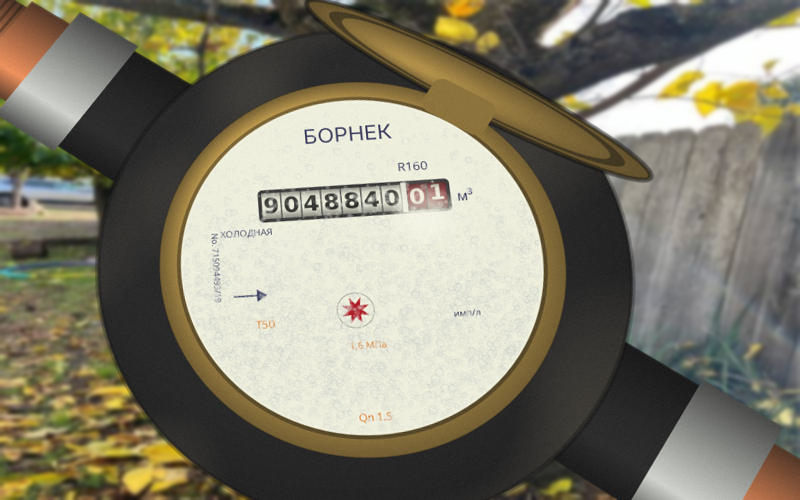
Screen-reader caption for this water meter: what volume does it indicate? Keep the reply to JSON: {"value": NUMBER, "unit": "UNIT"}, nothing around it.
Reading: {"value": 9048840.01, "unit": "m³"}
